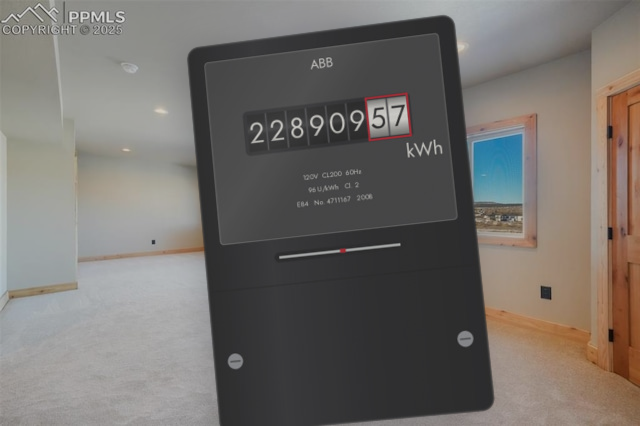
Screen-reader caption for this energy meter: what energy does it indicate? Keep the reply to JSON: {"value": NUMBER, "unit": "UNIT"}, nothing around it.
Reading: {"value": 228909.57, "unit": "kWh"}
